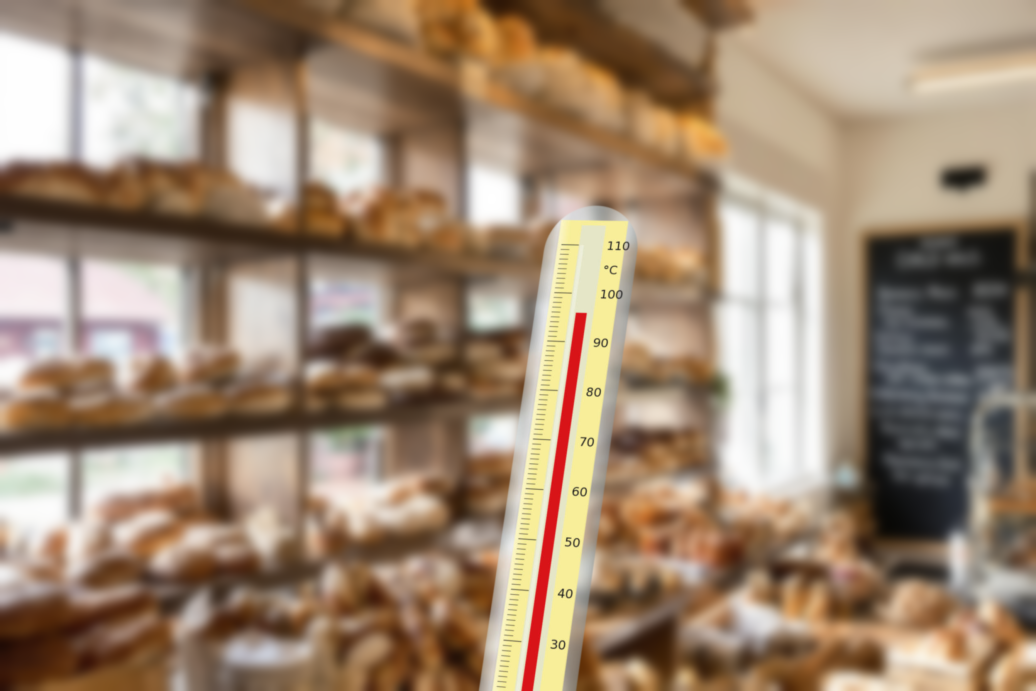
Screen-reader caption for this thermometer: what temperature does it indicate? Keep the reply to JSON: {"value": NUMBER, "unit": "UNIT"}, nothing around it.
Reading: {"value": 96, "unit": "°C"}
